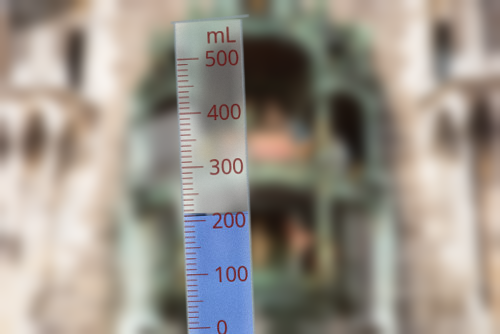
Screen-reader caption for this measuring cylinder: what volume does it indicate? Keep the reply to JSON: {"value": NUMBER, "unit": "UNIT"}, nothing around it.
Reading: {"value": 210, "unit": "mL"}
